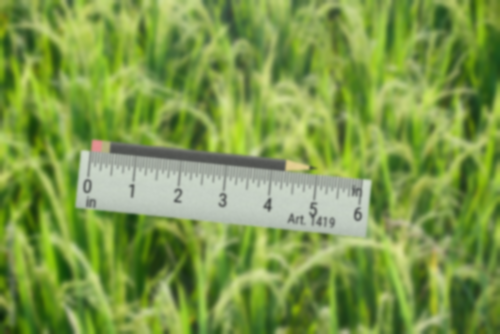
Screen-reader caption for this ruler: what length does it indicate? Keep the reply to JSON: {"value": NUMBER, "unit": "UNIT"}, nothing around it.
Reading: {"value": 5, "unit": "in"}
